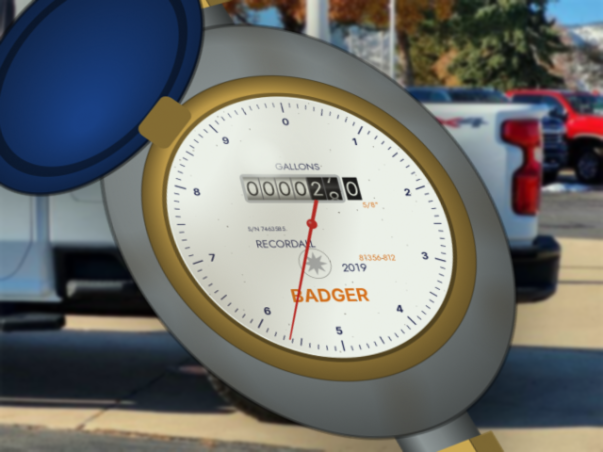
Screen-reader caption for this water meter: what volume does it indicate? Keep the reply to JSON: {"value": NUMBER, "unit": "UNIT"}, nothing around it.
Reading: {"value": 275.6, "unit": "gal"}
